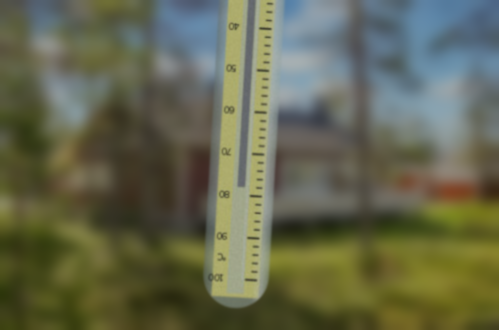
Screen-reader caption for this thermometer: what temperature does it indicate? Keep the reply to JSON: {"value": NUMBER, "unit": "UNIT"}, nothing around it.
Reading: {"value": 78, "unit": "°C"}
